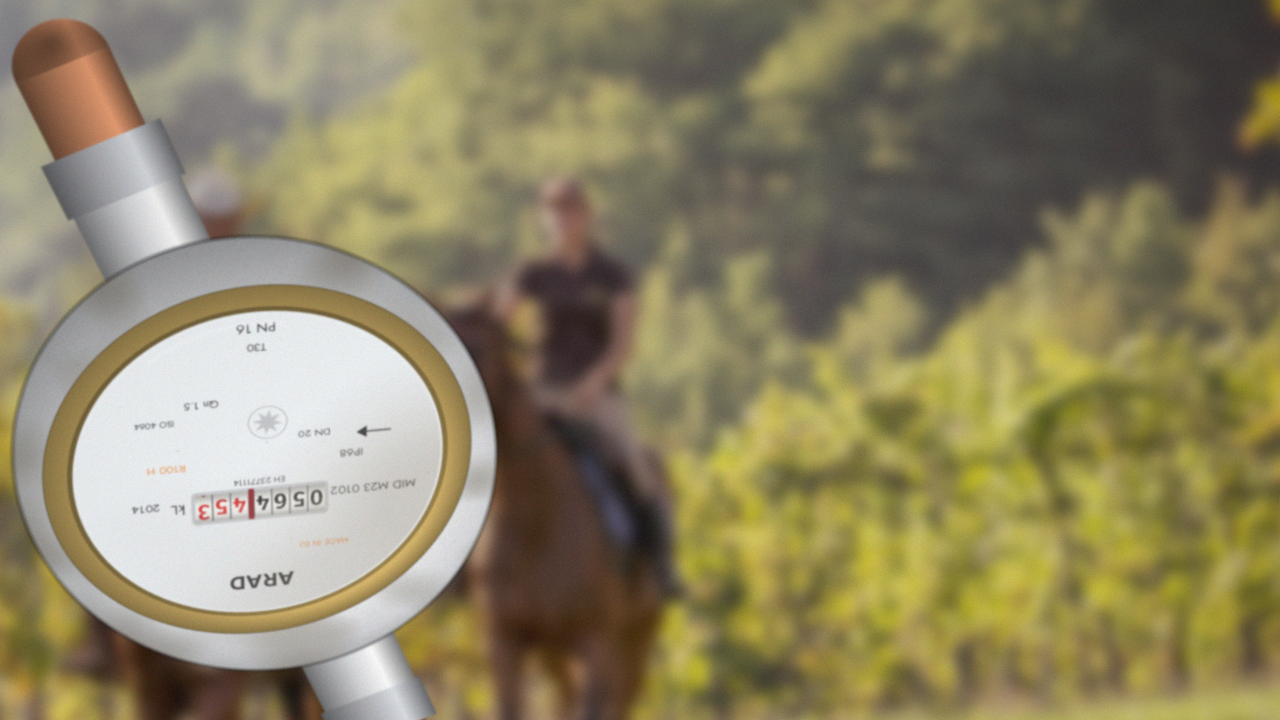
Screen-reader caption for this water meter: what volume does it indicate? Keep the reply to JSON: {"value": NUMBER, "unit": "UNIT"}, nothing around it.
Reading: {"value": 564.453, "unit": "kL"}
